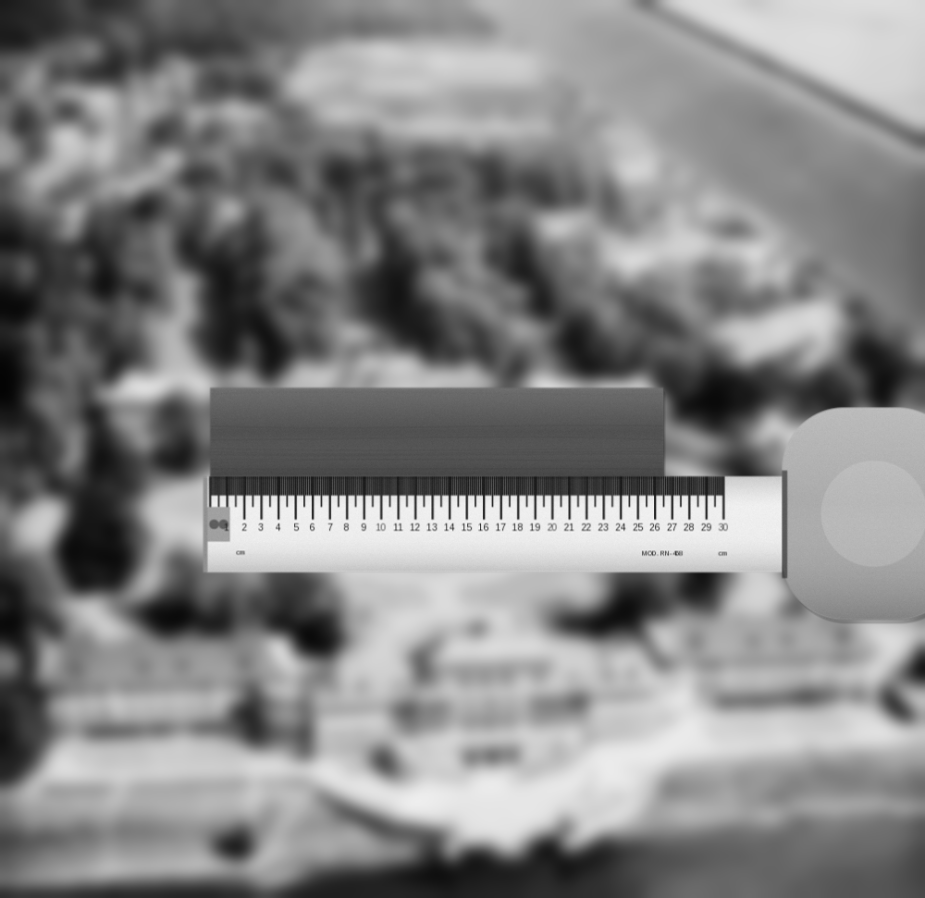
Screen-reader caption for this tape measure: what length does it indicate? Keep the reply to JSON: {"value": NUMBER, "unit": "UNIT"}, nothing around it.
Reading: {"value": 26.5, "unit": "cm"}
